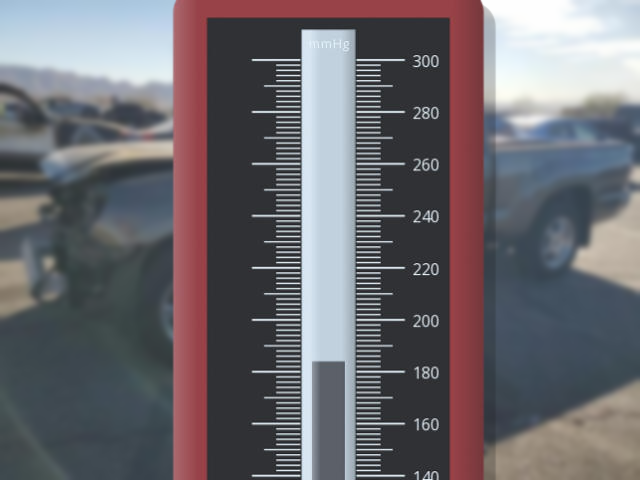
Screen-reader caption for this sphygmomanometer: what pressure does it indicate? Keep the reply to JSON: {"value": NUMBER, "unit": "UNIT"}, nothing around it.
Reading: {"value": 184, "unit": "mmHg"}
